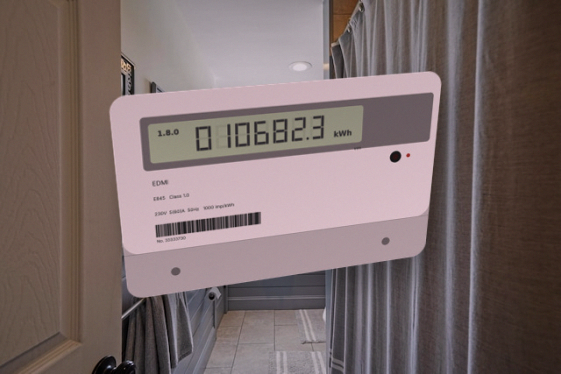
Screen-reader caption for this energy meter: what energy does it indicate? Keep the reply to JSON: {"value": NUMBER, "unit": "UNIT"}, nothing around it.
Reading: {"value": 10682.3, "unit": "kWh"}
